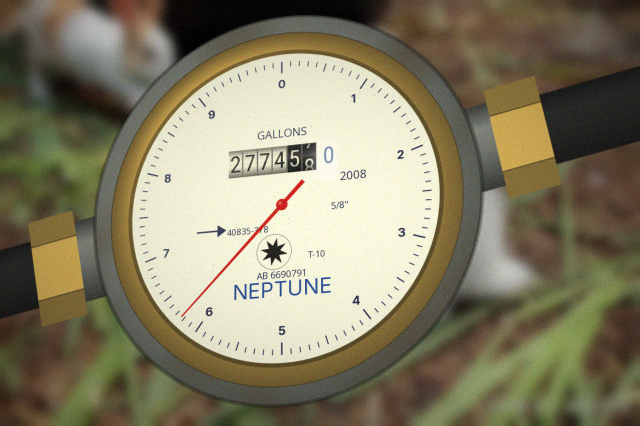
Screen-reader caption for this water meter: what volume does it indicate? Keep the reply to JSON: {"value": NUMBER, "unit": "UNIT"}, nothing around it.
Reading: {"value": 2774576.2, "unit": "gal"}
